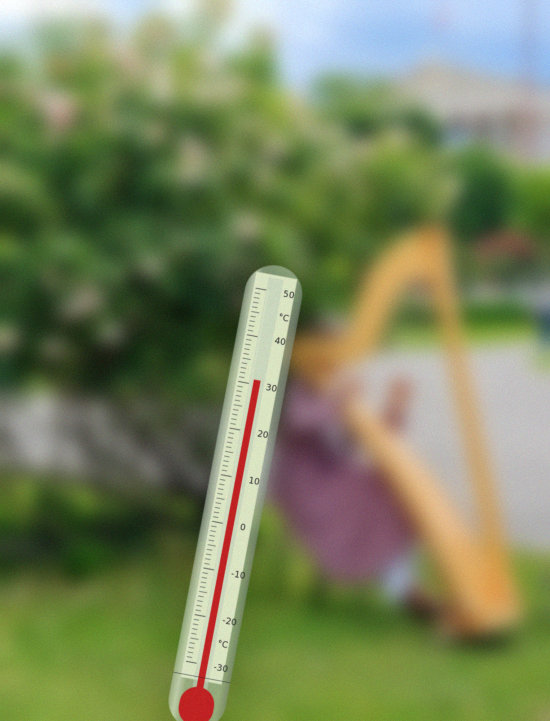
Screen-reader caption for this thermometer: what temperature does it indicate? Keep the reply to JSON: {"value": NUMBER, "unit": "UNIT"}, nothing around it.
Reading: {"value": 31, "unit": "°C"}
